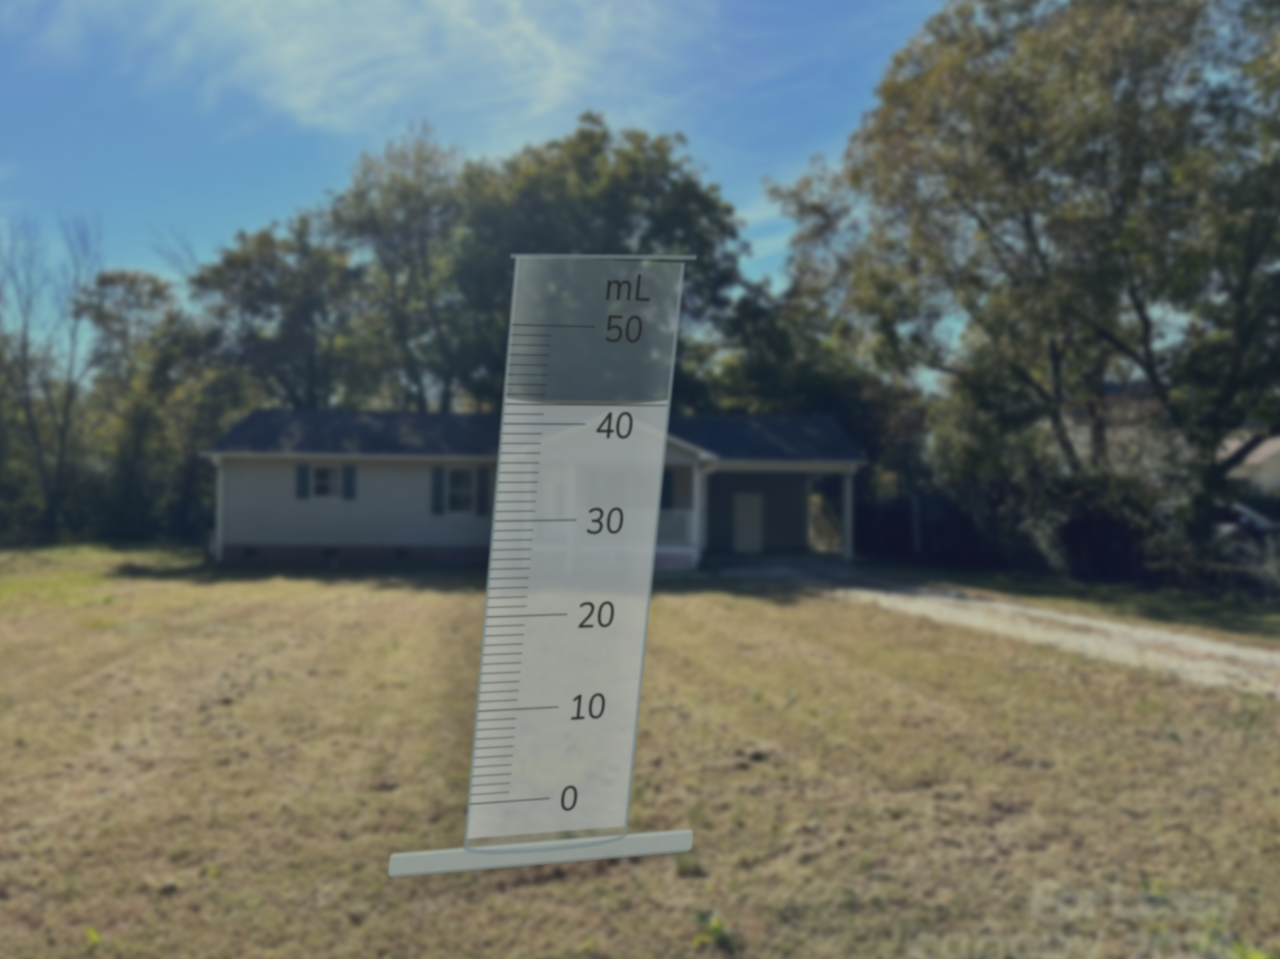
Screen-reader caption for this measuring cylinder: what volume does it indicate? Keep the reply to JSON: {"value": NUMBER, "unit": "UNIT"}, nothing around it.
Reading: {"value": 42, "unit": "mL"}
